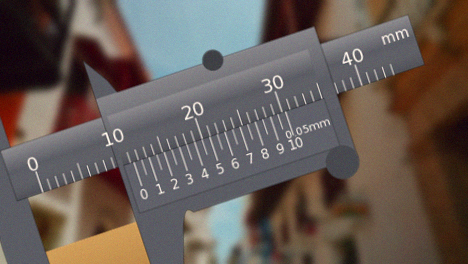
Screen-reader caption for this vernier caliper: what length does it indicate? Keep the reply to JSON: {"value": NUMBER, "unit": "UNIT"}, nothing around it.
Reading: {"value": 11.4, "unit": "mm"}
